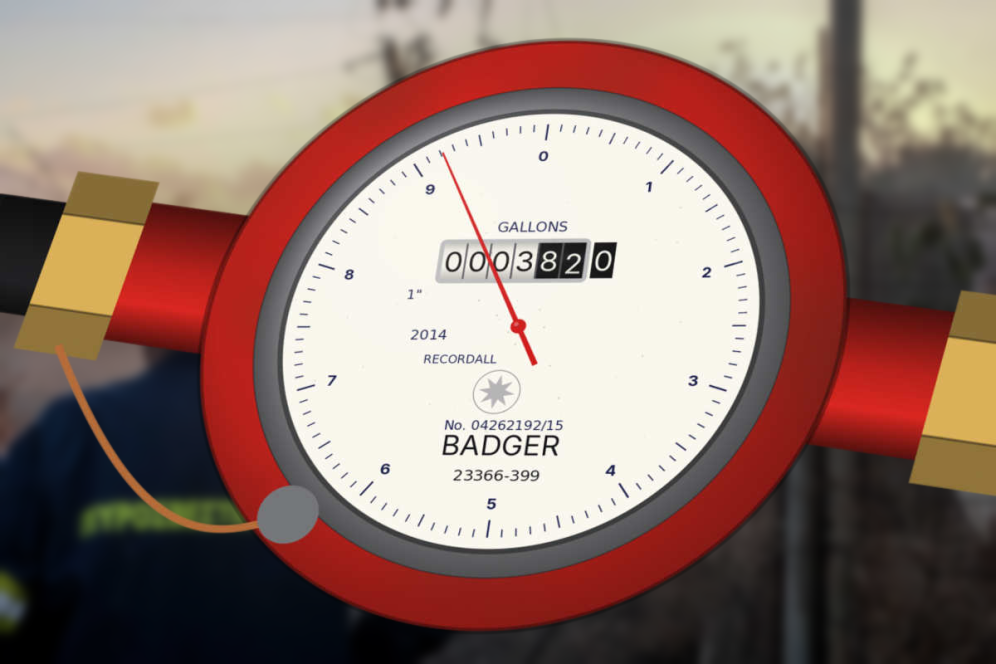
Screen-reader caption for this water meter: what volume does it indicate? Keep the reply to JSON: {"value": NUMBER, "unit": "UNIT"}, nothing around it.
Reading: {"value": 3819.2, "unit": "gal"}
